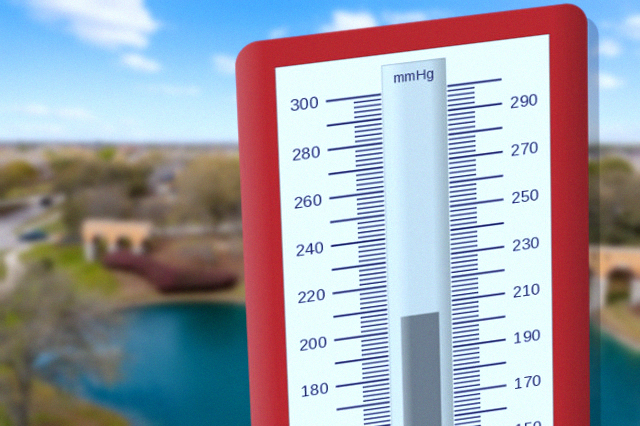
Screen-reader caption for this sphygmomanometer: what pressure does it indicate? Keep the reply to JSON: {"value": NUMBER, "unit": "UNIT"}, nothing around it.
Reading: {"value": 206, "unit": "mmHg"}
